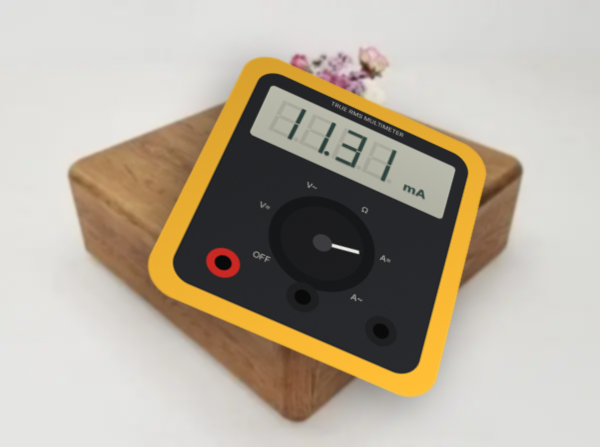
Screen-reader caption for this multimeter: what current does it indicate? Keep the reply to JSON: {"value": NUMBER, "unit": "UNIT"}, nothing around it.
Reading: {"value": 11.31, "unit": "mA"}
